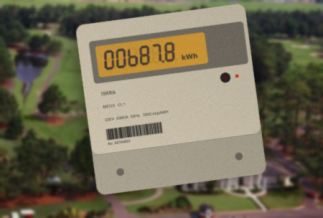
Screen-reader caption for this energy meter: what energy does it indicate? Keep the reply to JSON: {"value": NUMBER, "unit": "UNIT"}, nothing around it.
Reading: {"value": 687.8, "unit": "kWh"}
